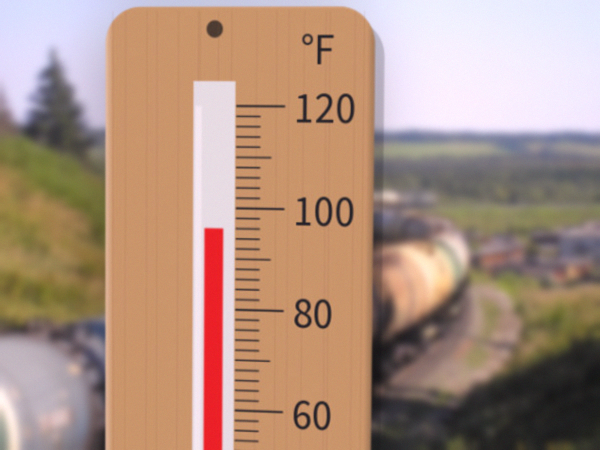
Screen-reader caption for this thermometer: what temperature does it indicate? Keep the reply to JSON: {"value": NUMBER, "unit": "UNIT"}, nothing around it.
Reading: {"value": 96, "unit": "°F"}
